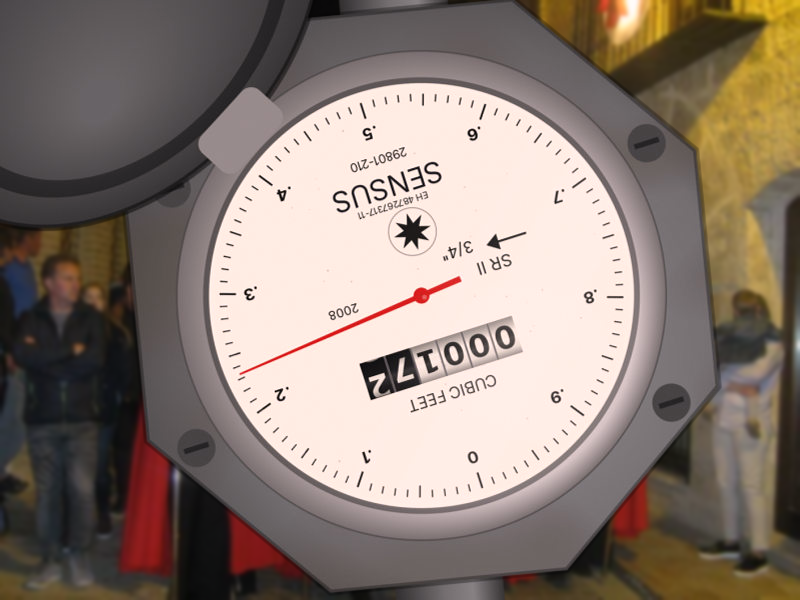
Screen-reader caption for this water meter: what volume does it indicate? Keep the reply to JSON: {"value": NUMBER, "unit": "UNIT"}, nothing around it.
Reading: {"value": 172.23, "unit": "ft³"}
